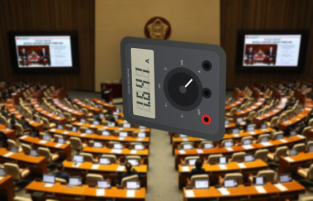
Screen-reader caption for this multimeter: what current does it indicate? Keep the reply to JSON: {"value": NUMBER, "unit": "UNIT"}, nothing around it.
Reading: {"value": 1.641, "unit": "A"}
